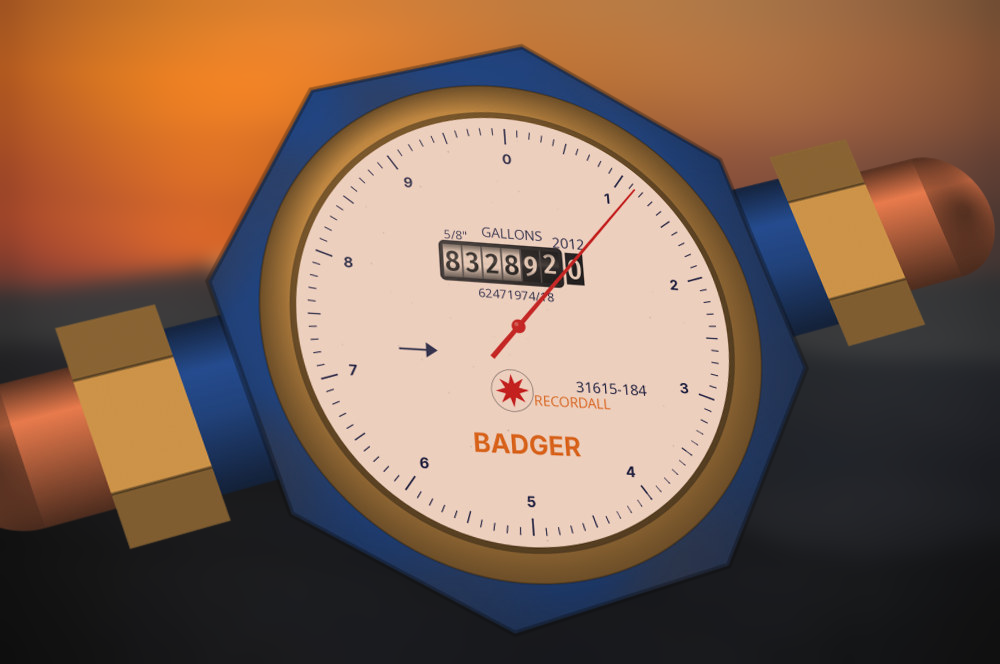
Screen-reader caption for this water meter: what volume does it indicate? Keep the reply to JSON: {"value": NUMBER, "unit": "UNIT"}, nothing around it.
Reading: {"value": 8328921.1, "unit": "gal"}
